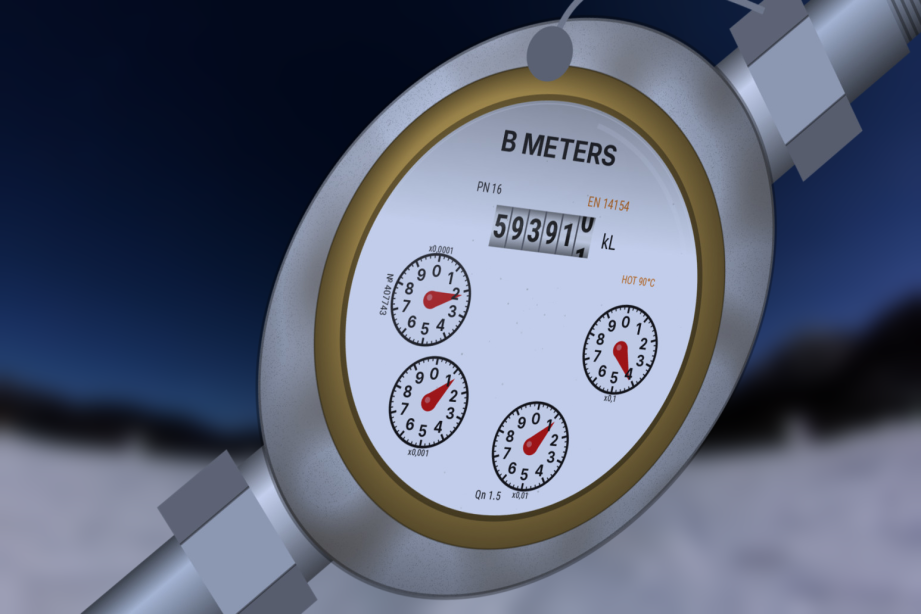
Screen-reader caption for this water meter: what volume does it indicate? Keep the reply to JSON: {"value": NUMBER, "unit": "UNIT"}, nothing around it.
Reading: {"value": 593910.4112, "unit": "kL"}
